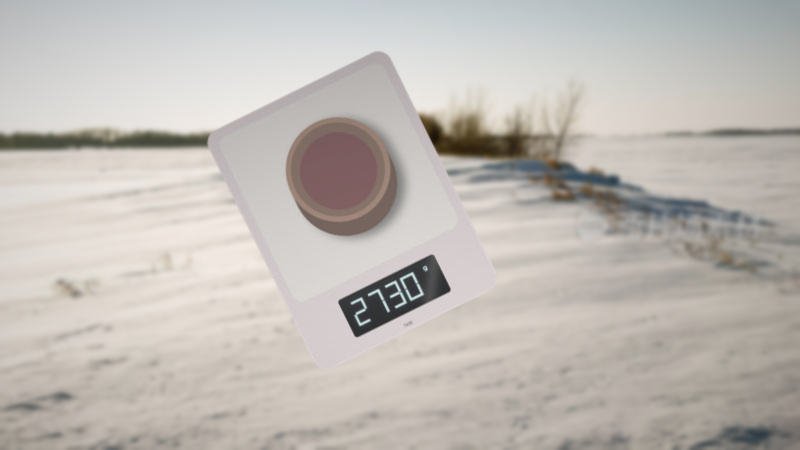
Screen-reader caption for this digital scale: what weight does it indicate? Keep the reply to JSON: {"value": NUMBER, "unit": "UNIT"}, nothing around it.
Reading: {"value": 2730, "unit": "g"}
